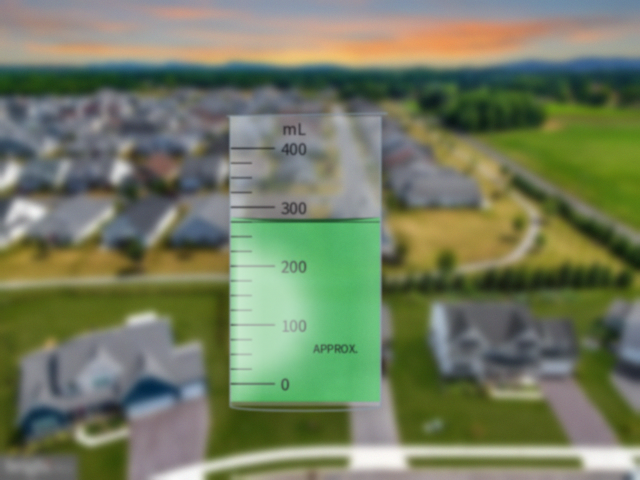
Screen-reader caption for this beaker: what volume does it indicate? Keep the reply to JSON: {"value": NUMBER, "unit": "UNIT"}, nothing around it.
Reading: {"value": 275, "unit": "mL"}
